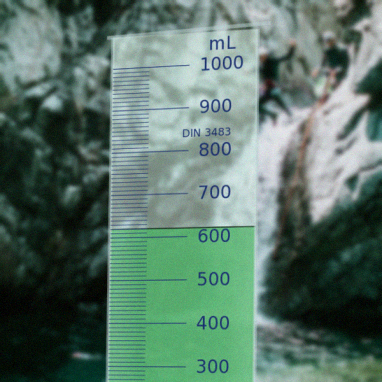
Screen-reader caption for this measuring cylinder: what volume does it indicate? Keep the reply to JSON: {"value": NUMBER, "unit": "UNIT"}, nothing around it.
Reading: {"value": 620, "unit": "mL"}
